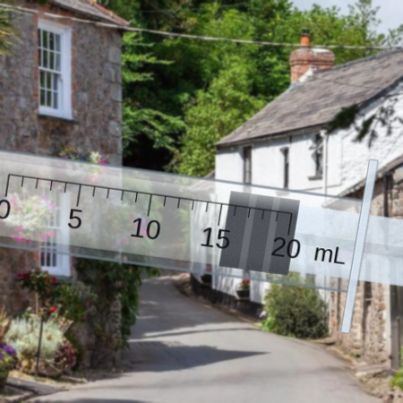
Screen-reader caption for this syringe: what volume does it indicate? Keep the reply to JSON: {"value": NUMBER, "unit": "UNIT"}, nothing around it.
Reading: {"value": 15.5, "unit": "mL"}
